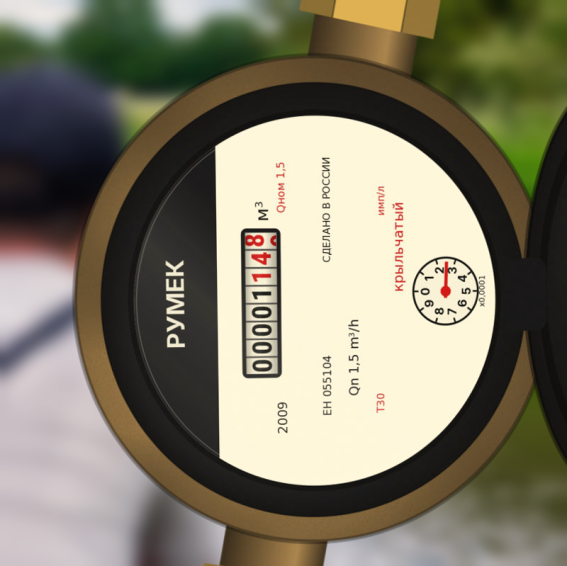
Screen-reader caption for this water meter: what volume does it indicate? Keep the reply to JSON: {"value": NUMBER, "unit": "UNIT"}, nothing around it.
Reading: {"value": 1.1482, "unit": "m³"}
